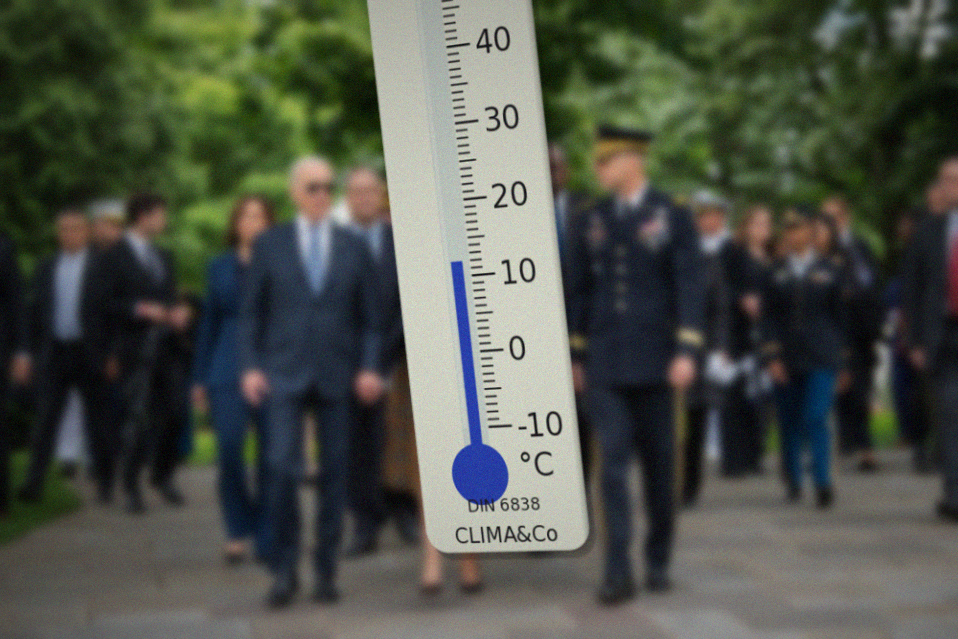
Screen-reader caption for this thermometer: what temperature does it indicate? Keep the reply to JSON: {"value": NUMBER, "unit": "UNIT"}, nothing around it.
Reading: {"value": 12, "unit": "°C"}
